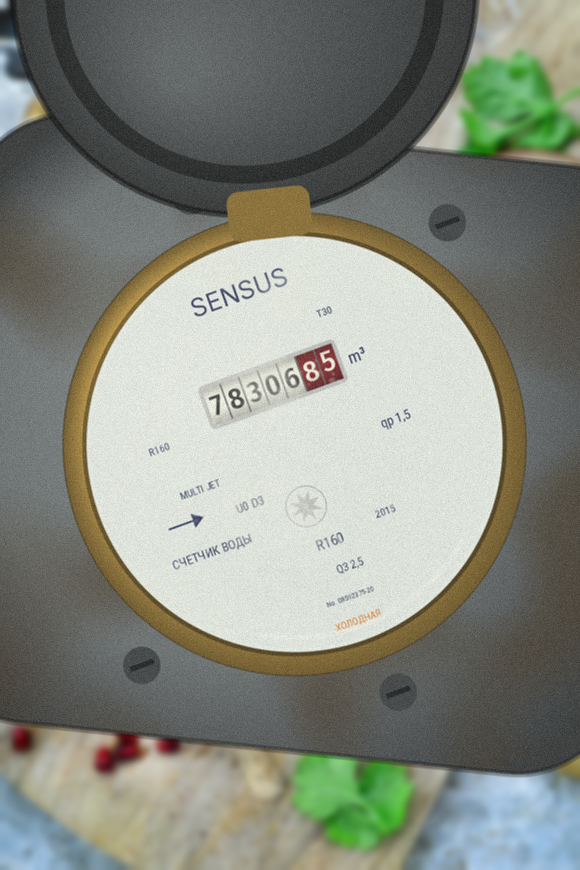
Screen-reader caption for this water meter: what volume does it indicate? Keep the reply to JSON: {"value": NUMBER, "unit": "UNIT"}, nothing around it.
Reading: {"value": 78306.85, "unit": "m³"}
